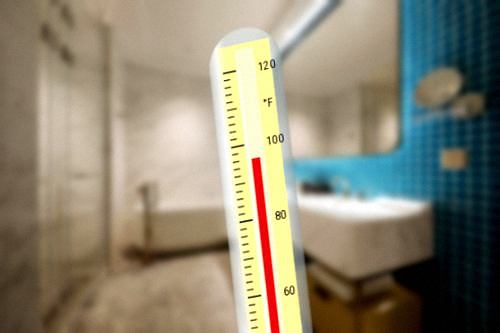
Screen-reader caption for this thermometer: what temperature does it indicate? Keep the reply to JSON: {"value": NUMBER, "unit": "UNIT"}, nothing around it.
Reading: {"value": 96, "unit": "°F"}
